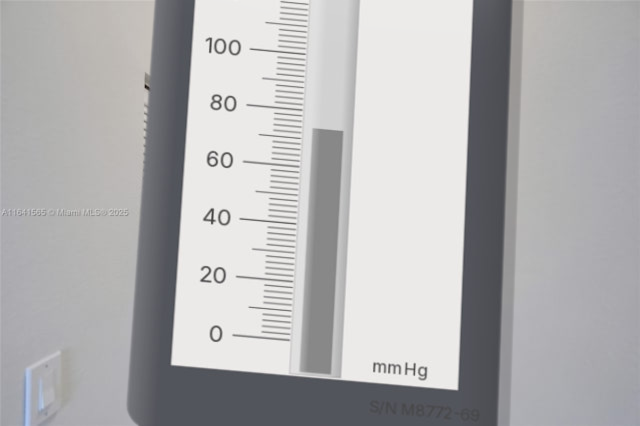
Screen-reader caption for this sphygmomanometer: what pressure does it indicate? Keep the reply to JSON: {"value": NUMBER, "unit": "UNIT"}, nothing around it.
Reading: {"value": 74, "unit": "mmHg"}
